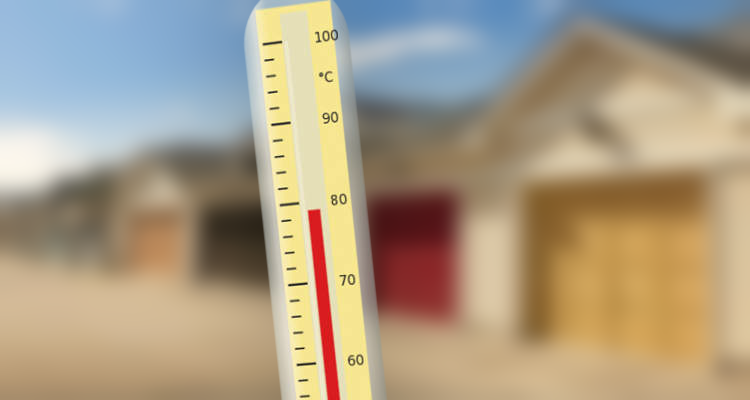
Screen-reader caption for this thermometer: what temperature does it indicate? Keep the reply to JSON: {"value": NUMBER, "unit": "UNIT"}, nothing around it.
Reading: {"value": 79, "unit": "°C"}
